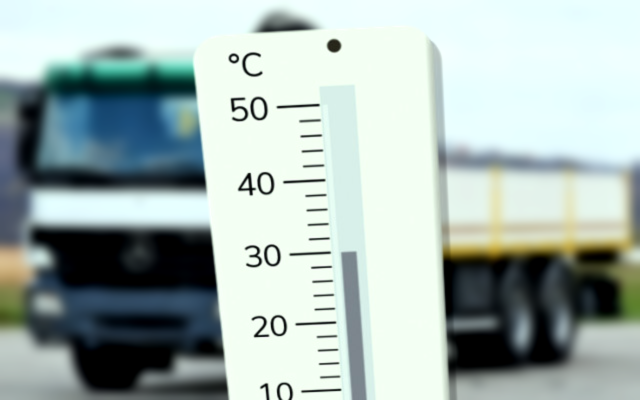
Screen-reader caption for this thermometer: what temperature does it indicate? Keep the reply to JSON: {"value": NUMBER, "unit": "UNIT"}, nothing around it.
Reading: {"value": 30, "unit": "°C"}
